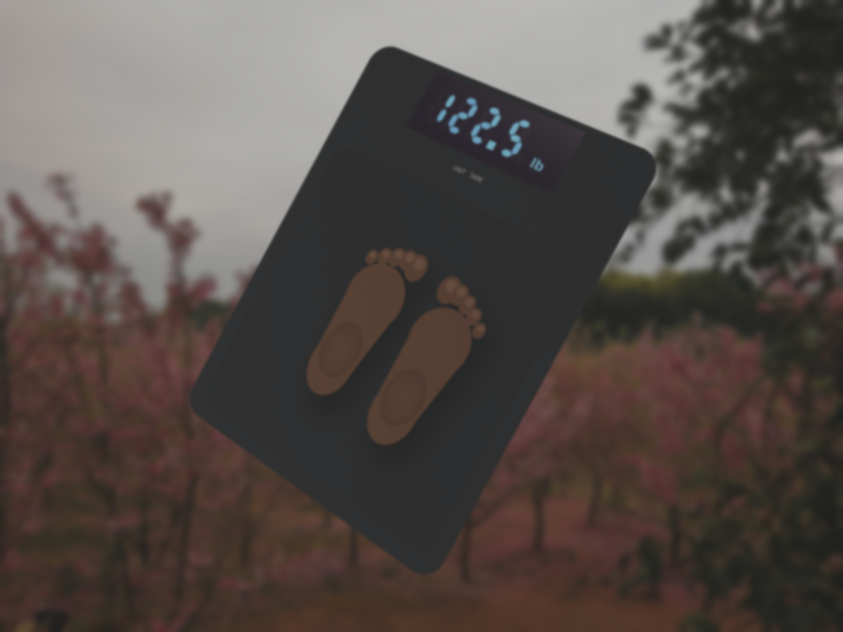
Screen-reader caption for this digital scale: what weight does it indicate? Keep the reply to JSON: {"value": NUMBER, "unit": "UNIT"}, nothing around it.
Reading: {"value": 122.5, "unit": "lb"}
